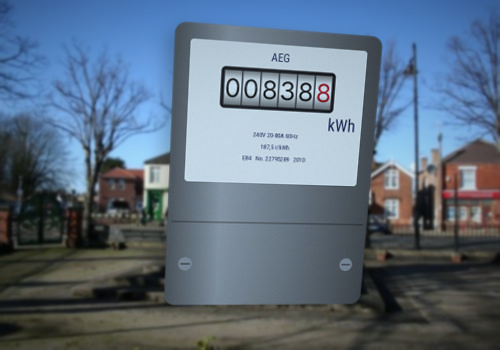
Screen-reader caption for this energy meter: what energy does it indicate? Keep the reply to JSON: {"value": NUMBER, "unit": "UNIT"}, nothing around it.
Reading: {"value": 838.8, "unit": "kWh"}
